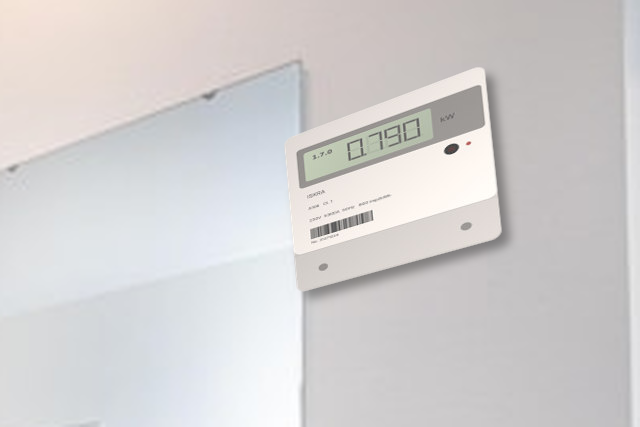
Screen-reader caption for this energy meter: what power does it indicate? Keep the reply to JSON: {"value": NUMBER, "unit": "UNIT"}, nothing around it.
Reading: {"value": 0.790, "unit": "kW"}
